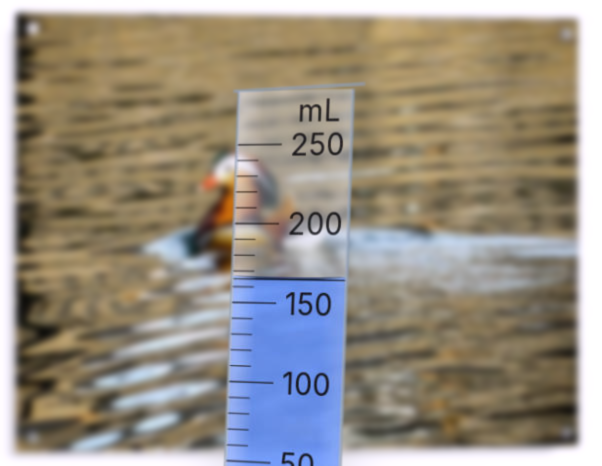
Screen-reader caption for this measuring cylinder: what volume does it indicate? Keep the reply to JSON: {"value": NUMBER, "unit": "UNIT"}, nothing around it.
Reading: {"value": 165, "unit": "mL"}
